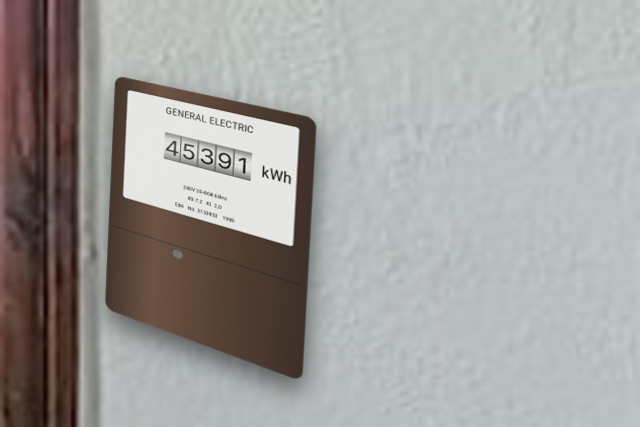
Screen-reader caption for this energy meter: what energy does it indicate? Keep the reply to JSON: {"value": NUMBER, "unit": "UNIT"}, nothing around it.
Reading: {"value": 45391, "unit": "kWh"}
